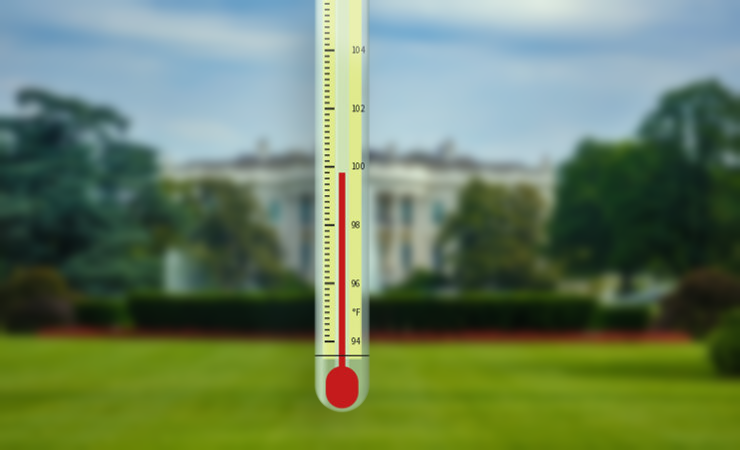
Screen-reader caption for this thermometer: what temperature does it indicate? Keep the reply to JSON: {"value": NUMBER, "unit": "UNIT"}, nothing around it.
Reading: {"value": 99.8, "unit": "°F"}
